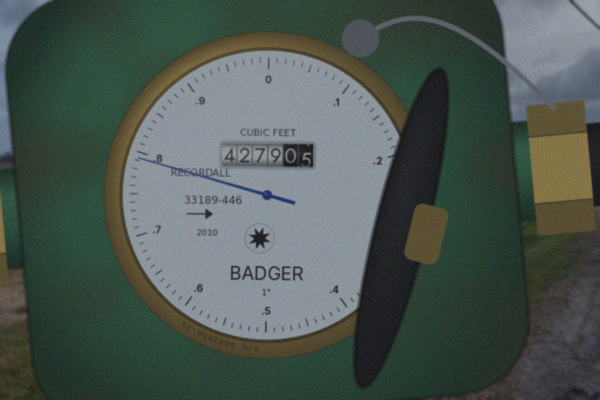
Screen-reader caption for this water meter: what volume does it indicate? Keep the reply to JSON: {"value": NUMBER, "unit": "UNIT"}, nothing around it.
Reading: {"value": 427904.79, "unit": "ft³"}
